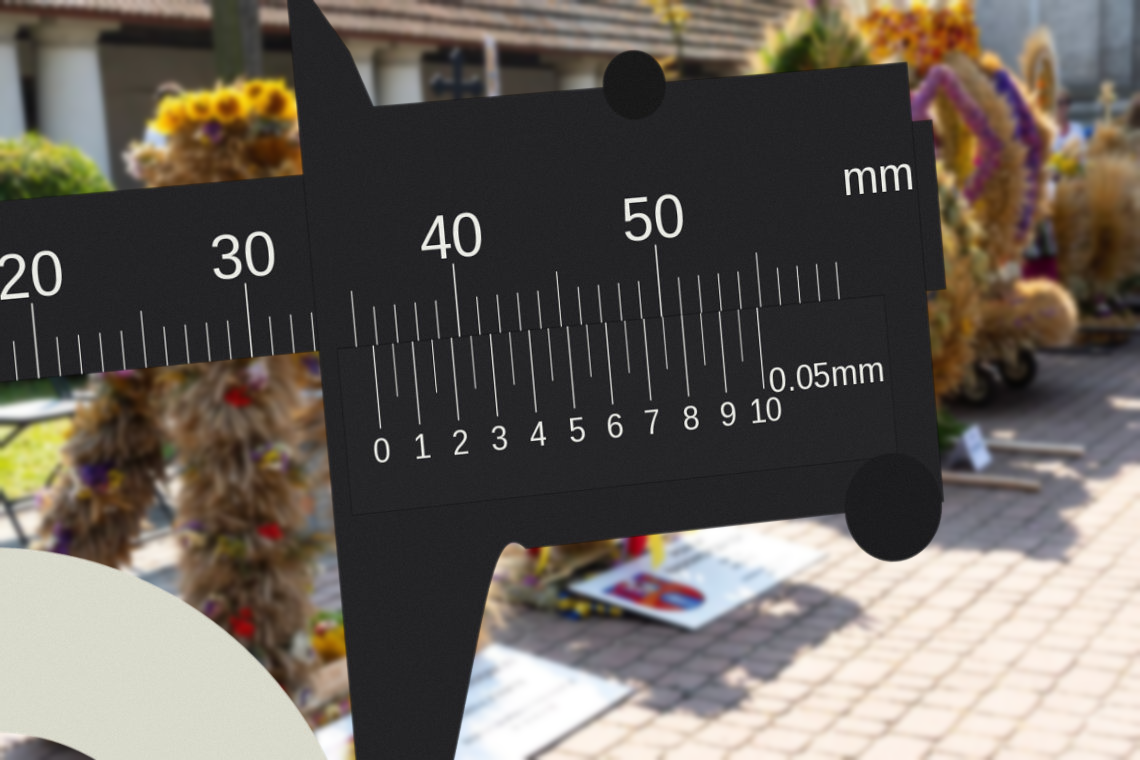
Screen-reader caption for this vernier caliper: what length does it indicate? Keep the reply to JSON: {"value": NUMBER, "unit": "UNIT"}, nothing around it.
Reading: {"value": 35.8, "unit": "mm"}
